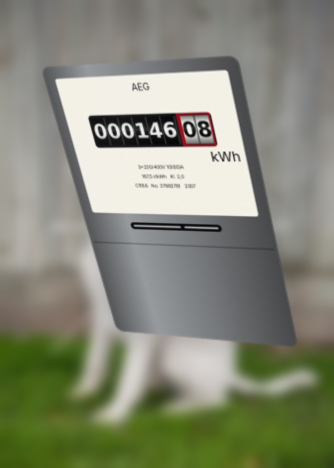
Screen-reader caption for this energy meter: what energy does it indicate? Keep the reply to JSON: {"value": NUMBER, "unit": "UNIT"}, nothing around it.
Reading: {"value": 146.08, "unit": "kWh"}
